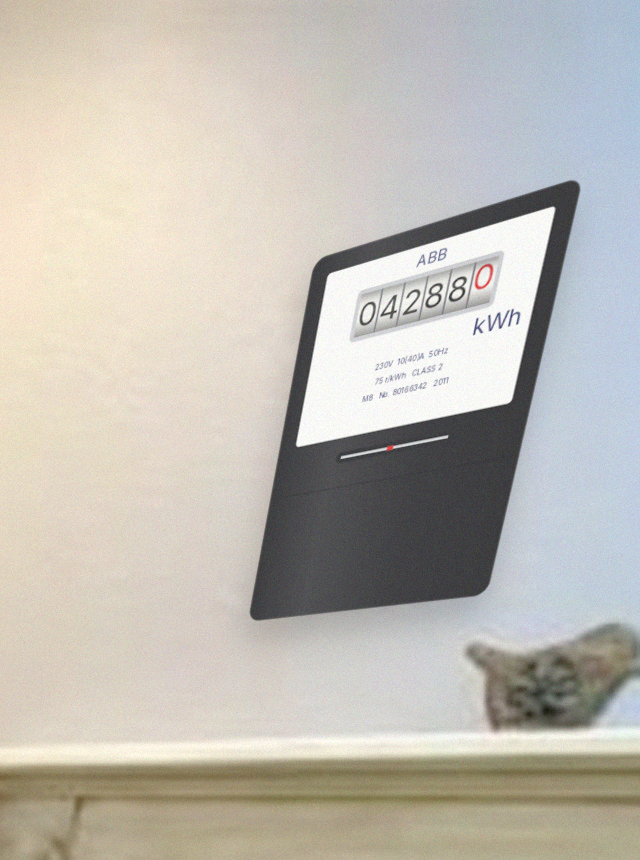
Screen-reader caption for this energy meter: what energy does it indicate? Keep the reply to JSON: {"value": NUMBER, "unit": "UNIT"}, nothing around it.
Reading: {"value": 4288.0, "unit": "kWh"}
